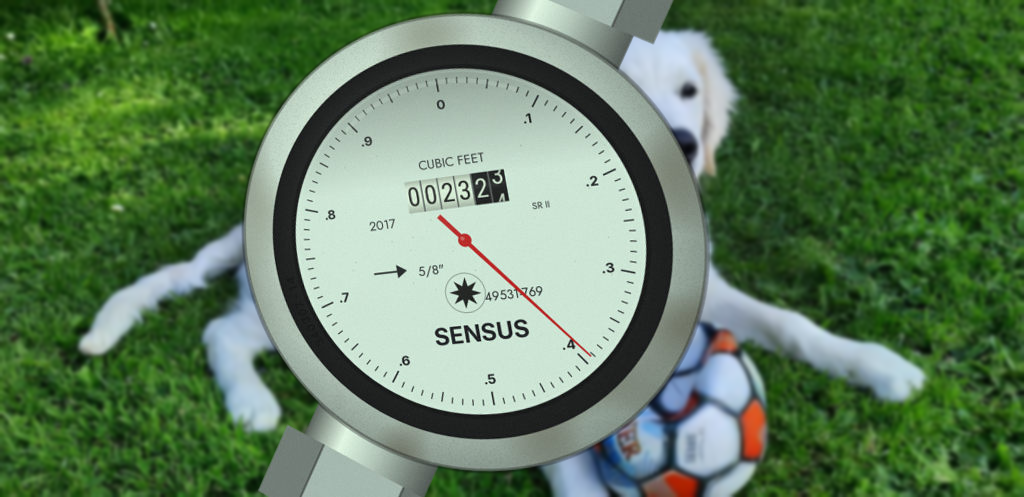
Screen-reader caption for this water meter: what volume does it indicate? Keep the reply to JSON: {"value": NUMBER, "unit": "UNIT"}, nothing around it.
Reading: {"value": 2323.39, "unit": "ft³"}
